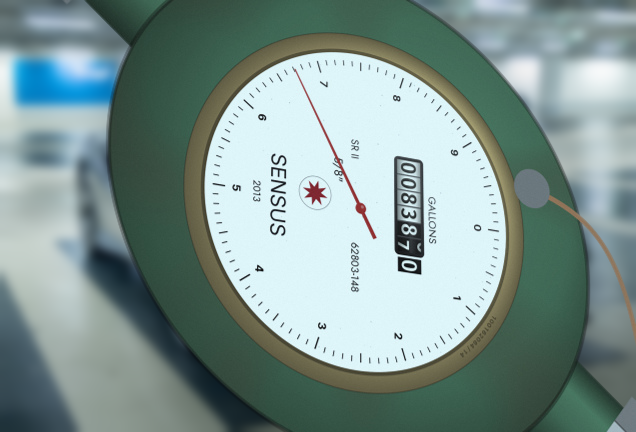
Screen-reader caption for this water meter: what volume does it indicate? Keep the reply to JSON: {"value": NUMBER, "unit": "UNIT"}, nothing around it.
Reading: {"value": 83866.7, "unit": "gal"}
